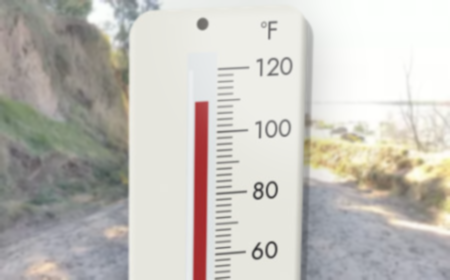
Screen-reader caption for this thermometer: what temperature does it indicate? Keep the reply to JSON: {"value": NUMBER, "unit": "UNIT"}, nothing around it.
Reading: {"value": 110, "unit": "°F"}
